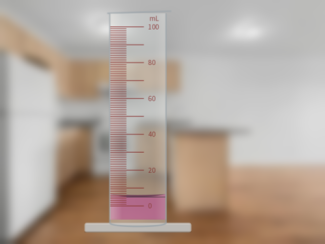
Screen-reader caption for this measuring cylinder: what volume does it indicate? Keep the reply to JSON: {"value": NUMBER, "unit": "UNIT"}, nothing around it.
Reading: {"value": 5, "unit": "mL"}
